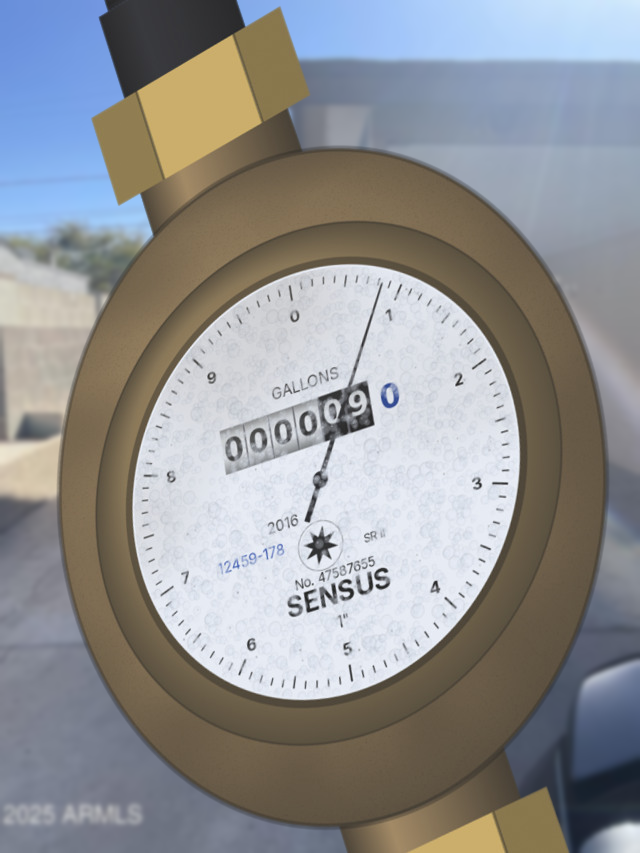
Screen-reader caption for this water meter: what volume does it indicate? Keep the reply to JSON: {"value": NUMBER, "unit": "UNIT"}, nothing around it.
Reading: {"value": 90.8, "unit": "gal"}
